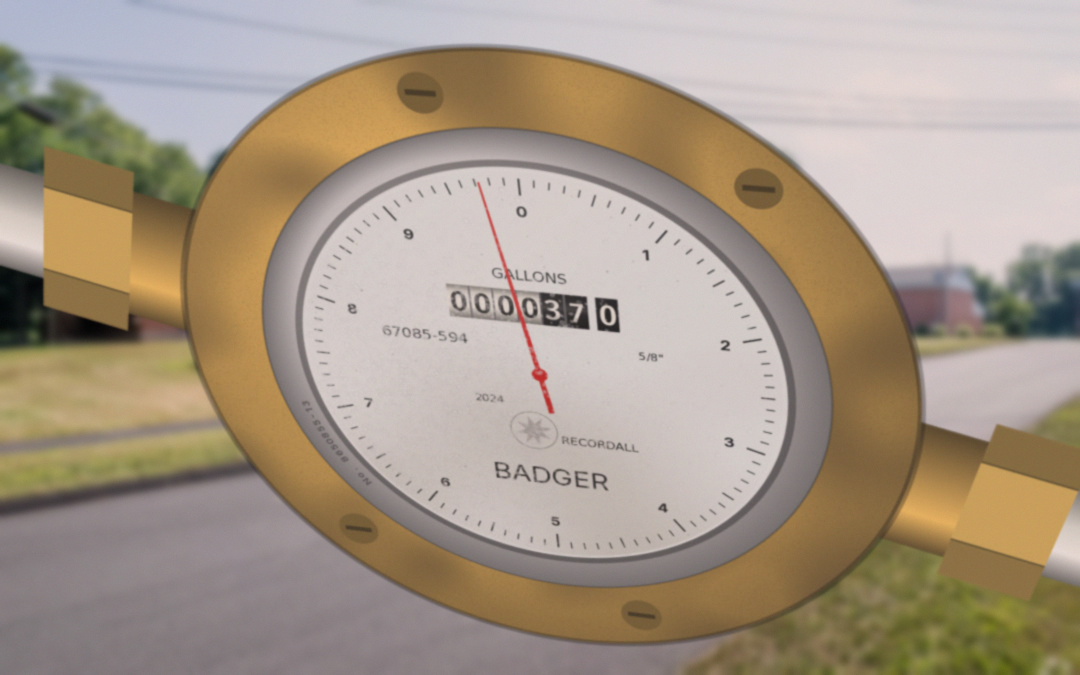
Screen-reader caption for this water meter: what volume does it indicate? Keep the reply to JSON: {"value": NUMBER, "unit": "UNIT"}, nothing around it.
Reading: {"value": 369.7, "unit": "gal"}
